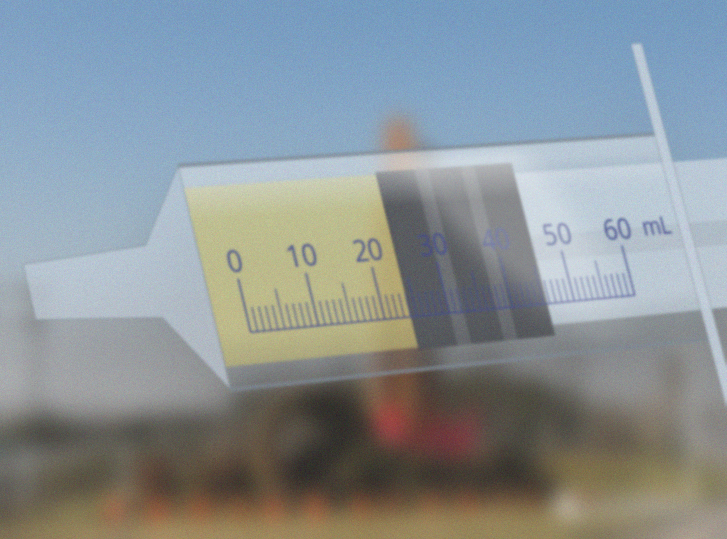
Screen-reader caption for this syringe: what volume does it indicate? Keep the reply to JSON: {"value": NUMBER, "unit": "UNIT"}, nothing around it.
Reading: {"value": 24, "unit": "mL"}
